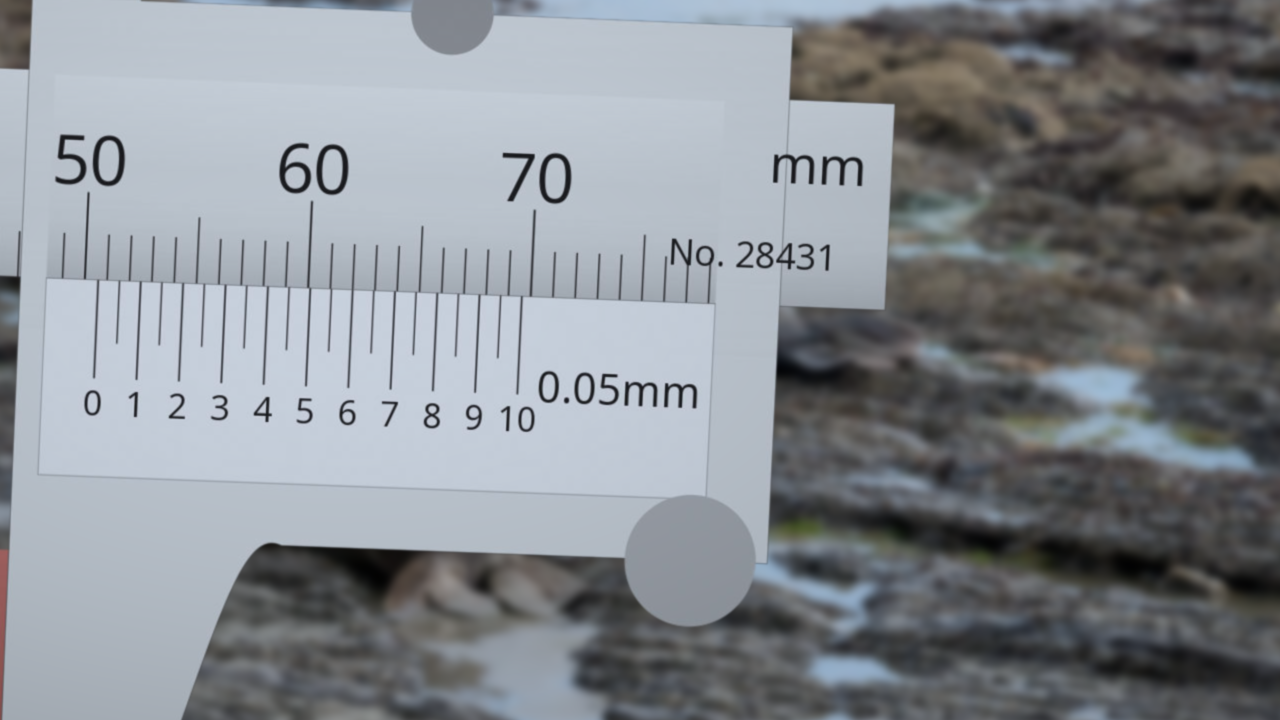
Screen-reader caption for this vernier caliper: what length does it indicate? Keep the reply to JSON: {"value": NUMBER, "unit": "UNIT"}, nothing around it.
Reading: {"value": 50.6, "unit": "mm"}
